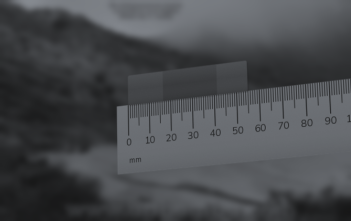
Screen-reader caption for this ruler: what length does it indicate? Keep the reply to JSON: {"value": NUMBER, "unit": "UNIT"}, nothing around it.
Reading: {"value": 55, "unit": "mm"}
